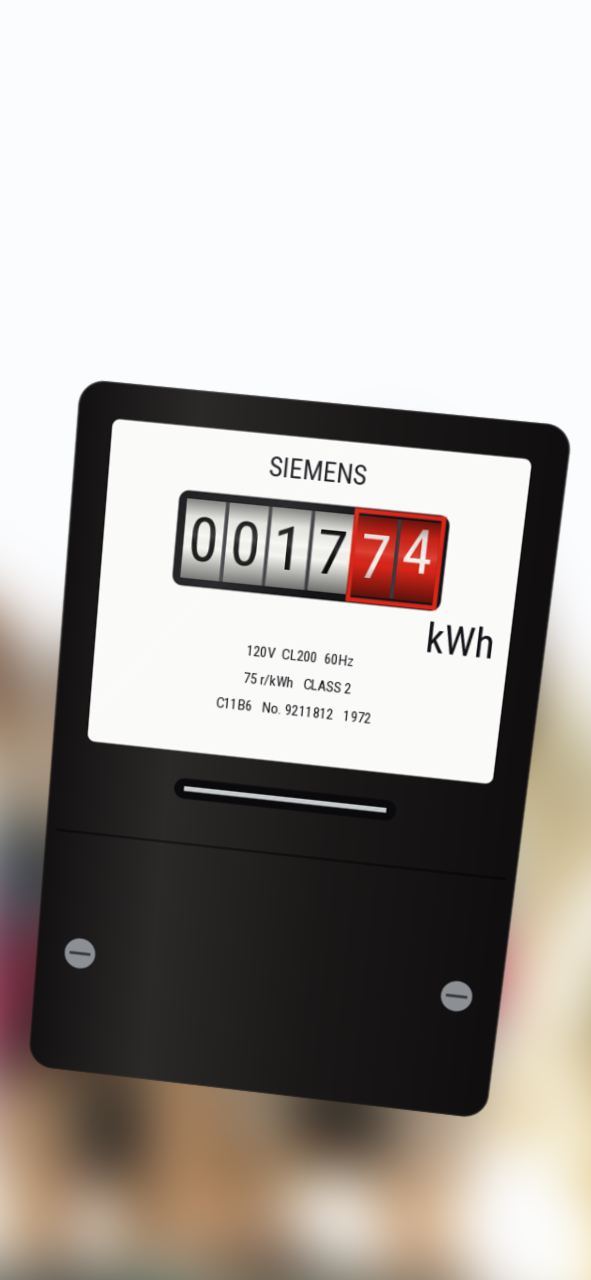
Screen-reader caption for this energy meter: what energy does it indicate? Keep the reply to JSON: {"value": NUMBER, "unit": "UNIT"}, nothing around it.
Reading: {"value": 17.74, "unit": "kWh"}
